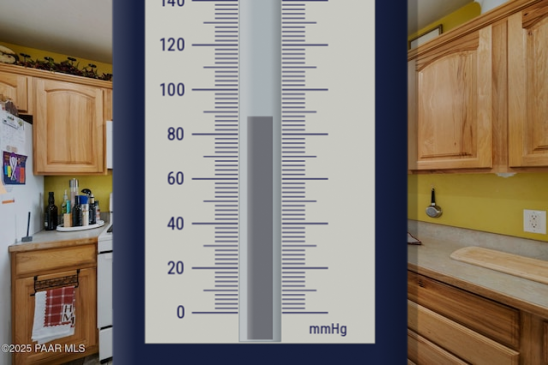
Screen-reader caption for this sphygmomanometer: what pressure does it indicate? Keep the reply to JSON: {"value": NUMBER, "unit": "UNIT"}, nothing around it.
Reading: {"value": 88, "unit": "mmHg"}
